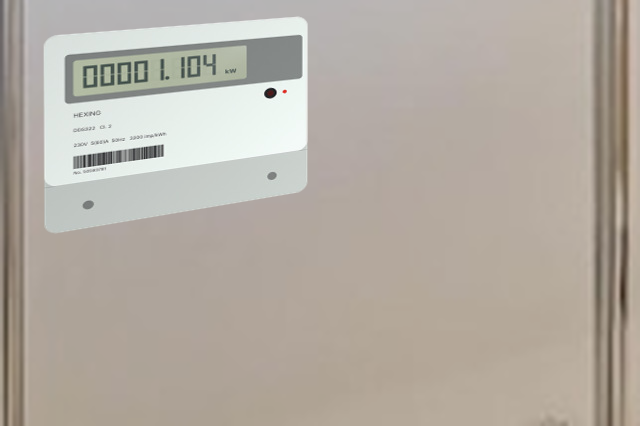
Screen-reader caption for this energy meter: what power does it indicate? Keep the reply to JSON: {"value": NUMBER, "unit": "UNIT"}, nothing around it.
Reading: {"value": 1.104, "unit": "kW"}
